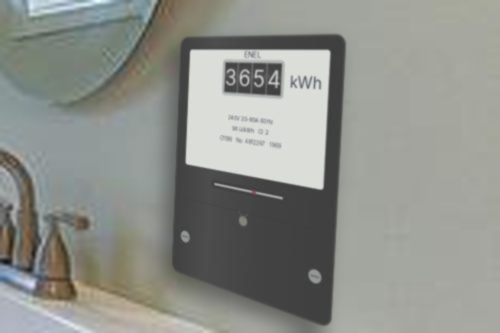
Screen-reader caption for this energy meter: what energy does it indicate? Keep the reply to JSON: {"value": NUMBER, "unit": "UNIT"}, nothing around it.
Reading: {"value": 3654, "unit": "kWh"}
